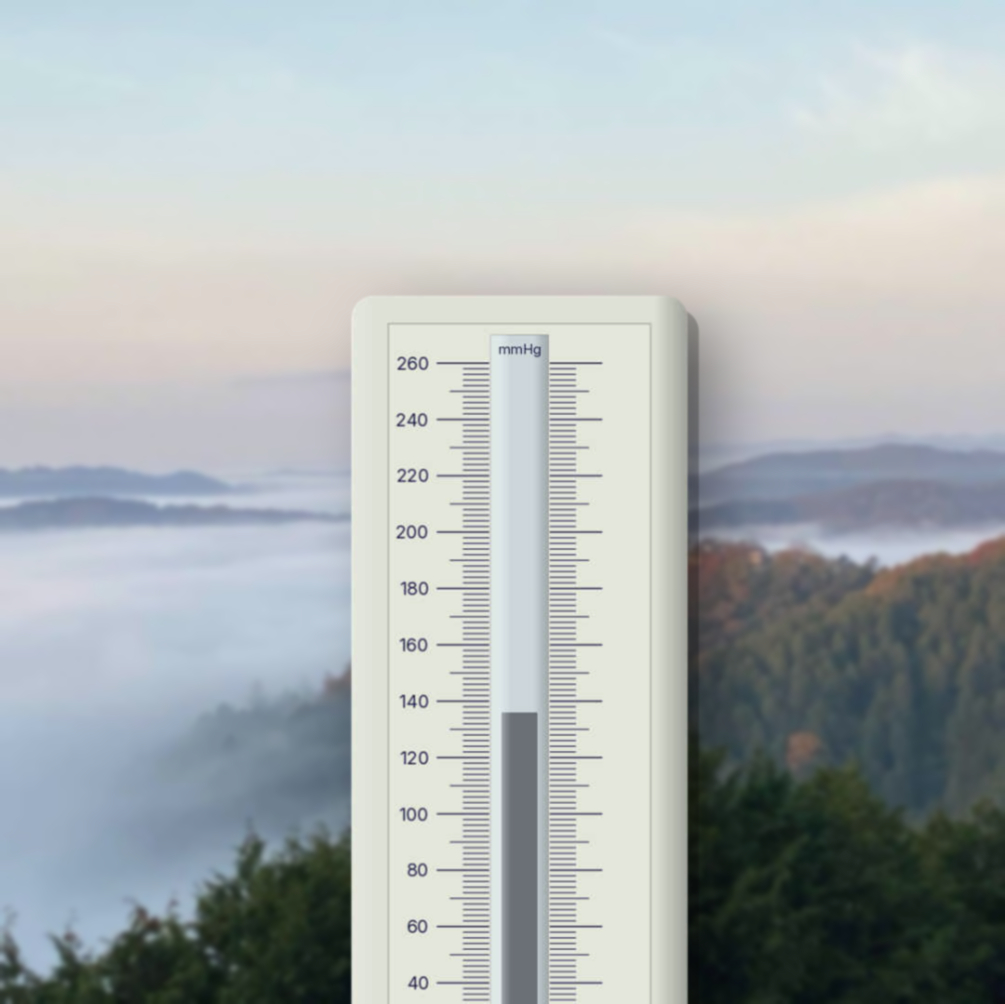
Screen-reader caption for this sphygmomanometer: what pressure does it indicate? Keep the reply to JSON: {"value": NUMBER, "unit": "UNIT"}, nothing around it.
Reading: {"value": 136, "unit": "mmHg"}
